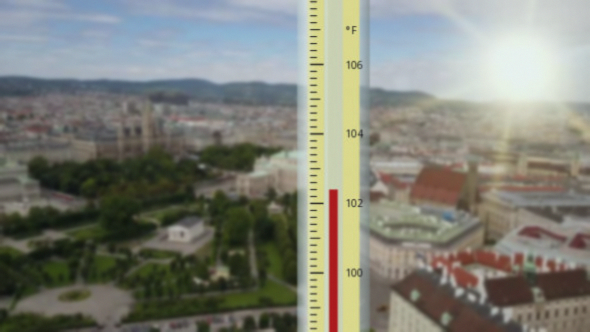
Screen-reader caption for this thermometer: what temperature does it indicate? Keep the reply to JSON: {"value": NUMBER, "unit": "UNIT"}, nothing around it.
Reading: {"value": 102.4, "unit": "°F"}
